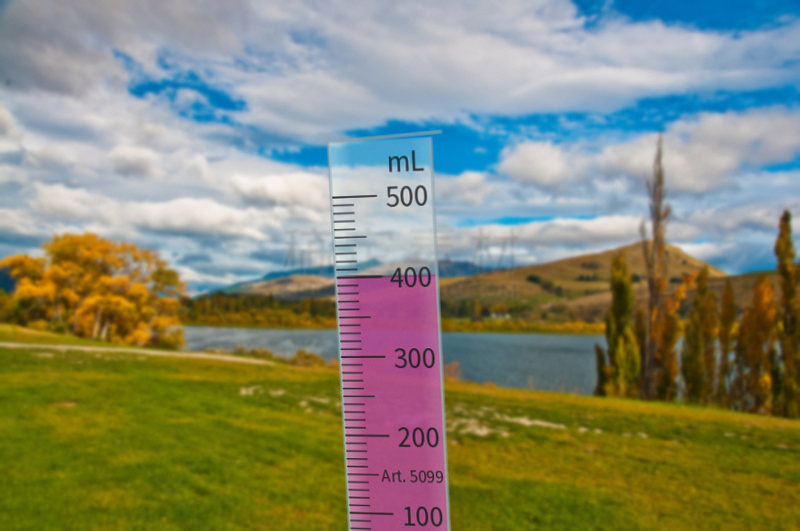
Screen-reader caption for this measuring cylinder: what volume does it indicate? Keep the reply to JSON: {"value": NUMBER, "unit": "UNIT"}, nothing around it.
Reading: {"value": 400, "unit": "mL"}
